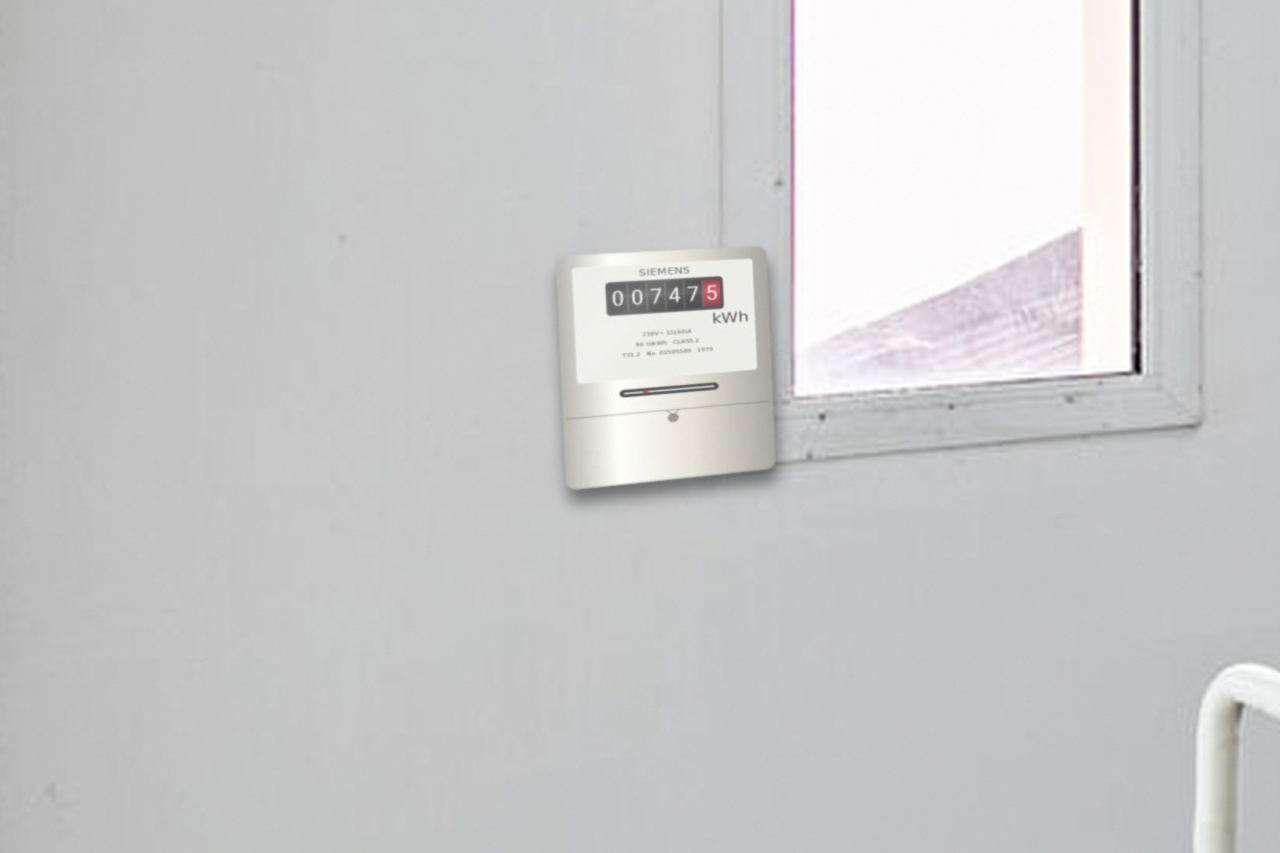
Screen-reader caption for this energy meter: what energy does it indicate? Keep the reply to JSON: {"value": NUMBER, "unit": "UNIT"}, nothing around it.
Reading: {"value": 747.5, "unit": "kWh"}
